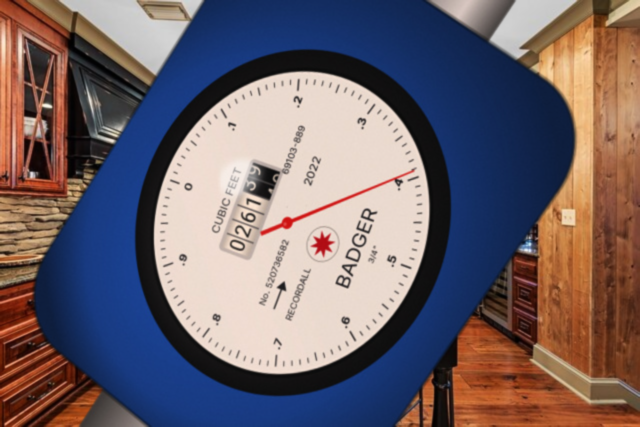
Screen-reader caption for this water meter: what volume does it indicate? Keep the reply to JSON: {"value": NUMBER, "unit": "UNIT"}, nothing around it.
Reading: {"value": 26139.39, "unit": "ft³"}
